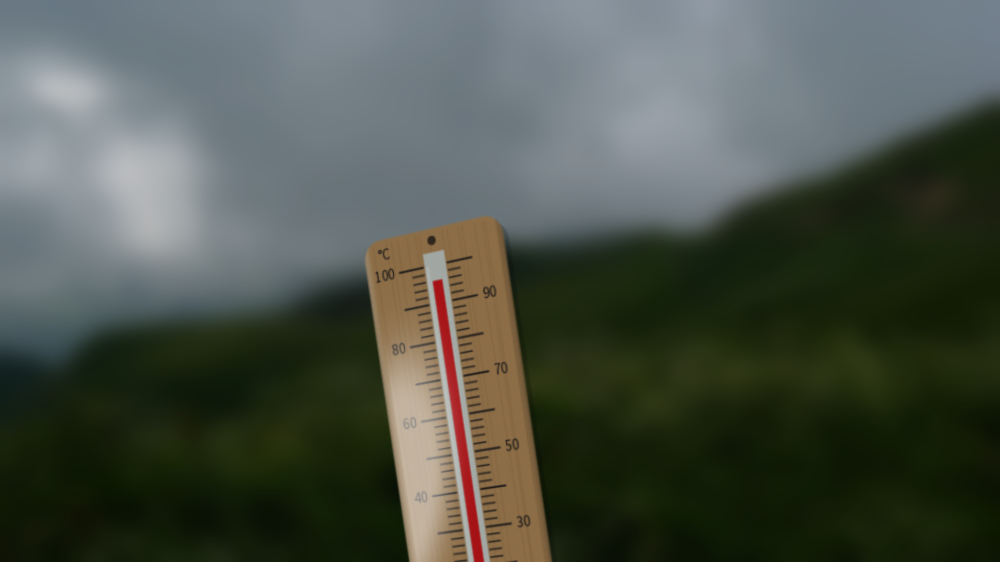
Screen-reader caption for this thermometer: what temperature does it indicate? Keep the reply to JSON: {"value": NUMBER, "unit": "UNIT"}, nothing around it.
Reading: {"value": 96, "unit": "°C"}
